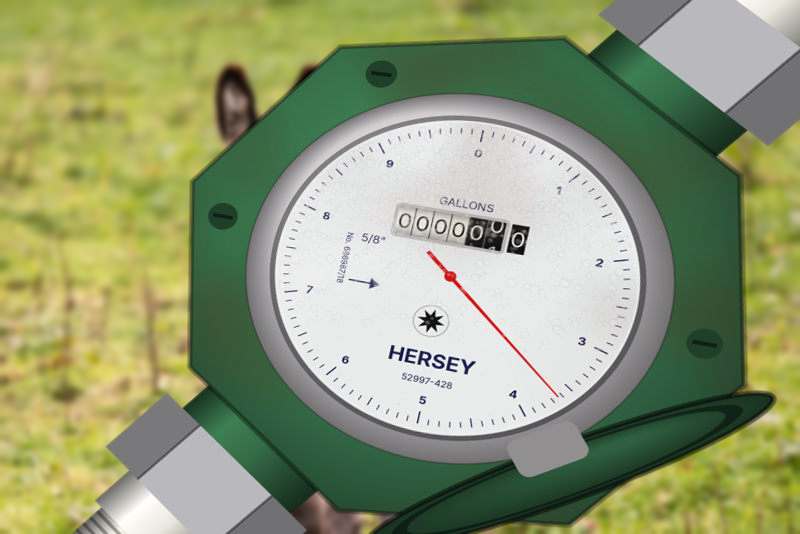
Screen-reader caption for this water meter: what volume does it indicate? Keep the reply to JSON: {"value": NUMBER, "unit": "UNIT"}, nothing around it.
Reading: {"value": 3.6, "unit": "gal"}
